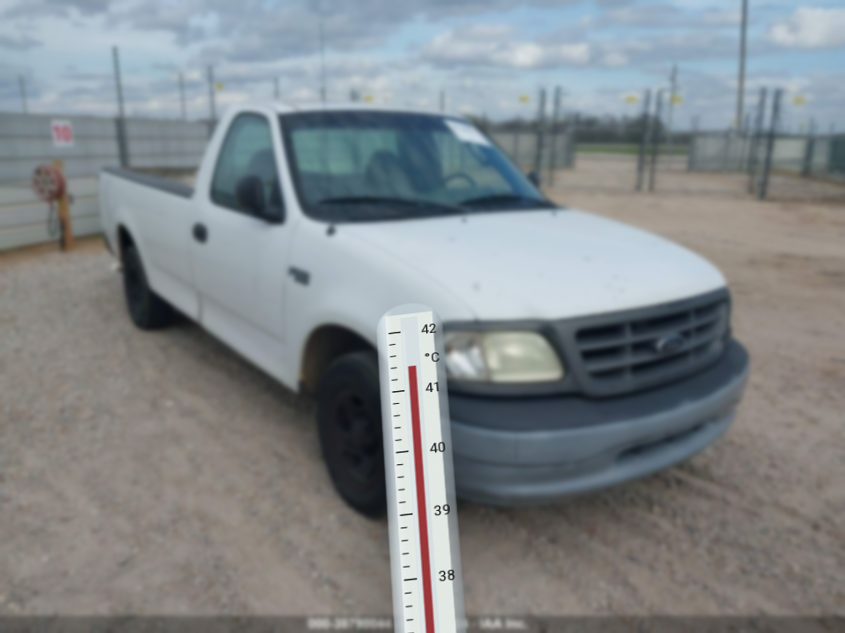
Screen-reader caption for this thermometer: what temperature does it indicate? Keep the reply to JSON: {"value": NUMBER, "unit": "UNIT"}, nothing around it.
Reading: {"value": 41.4, "unit": "°C"}
